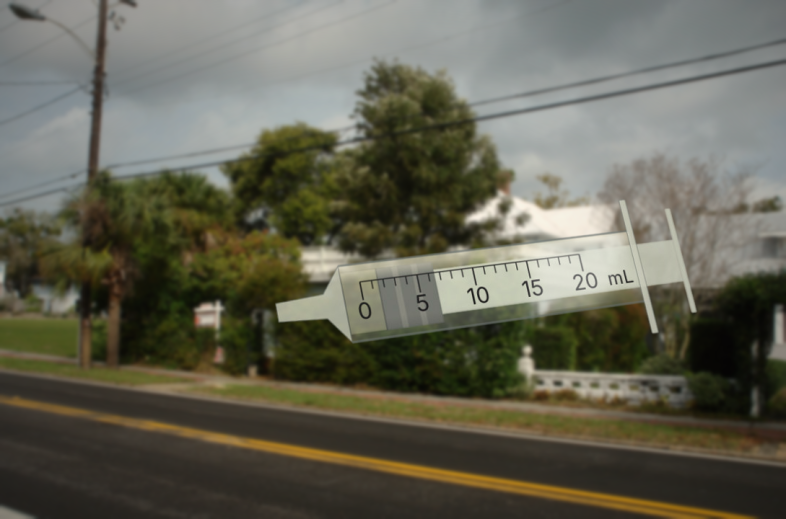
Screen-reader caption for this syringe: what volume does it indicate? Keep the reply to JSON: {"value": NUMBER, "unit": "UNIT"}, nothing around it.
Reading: {"value": 1.5, "unit": "mL"}
